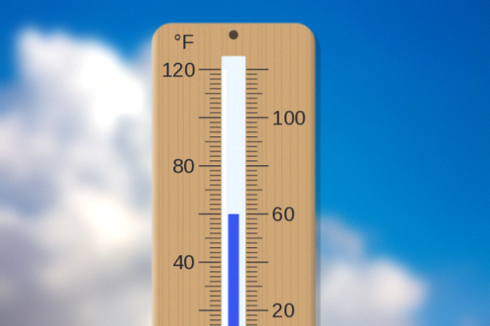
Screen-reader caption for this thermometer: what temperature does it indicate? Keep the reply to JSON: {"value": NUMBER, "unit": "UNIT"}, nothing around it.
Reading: {"value": 60, "unit": "°F"}
